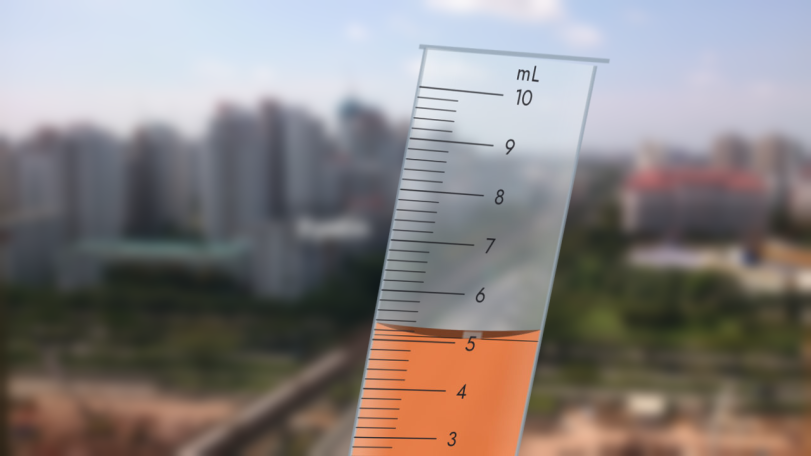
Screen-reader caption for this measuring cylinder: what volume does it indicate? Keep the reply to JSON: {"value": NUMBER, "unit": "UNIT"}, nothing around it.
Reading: {"value": 5.1, "unit": "mL"}
